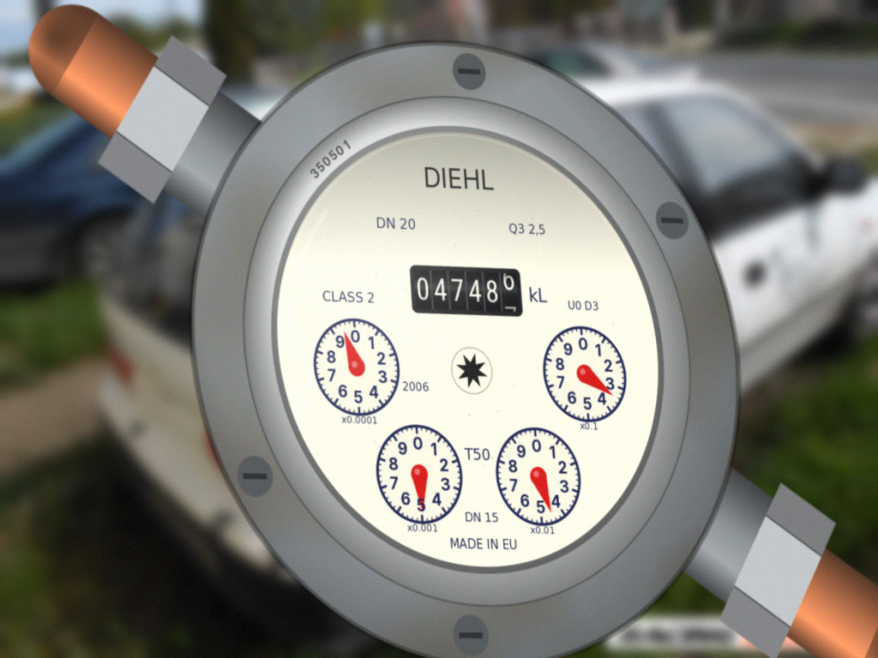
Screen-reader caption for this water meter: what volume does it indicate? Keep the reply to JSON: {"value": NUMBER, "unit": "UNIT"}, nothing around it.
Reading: {"value": 47486.3449, "unit": "kL"}
